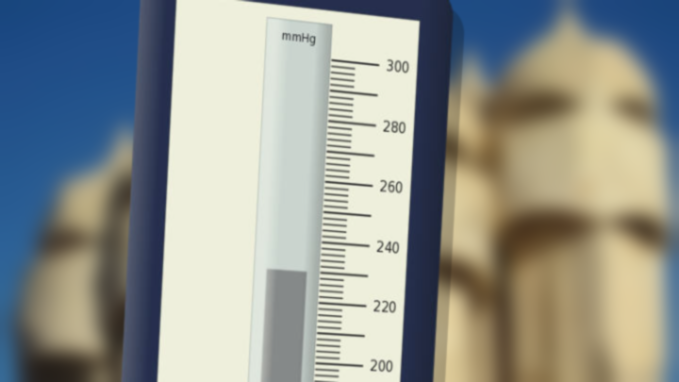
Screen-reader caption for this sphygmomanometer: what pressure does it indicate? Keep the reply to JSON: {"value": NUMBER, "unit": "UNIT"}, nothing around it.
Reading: {"value": 230, "unit": "mmHg"}
